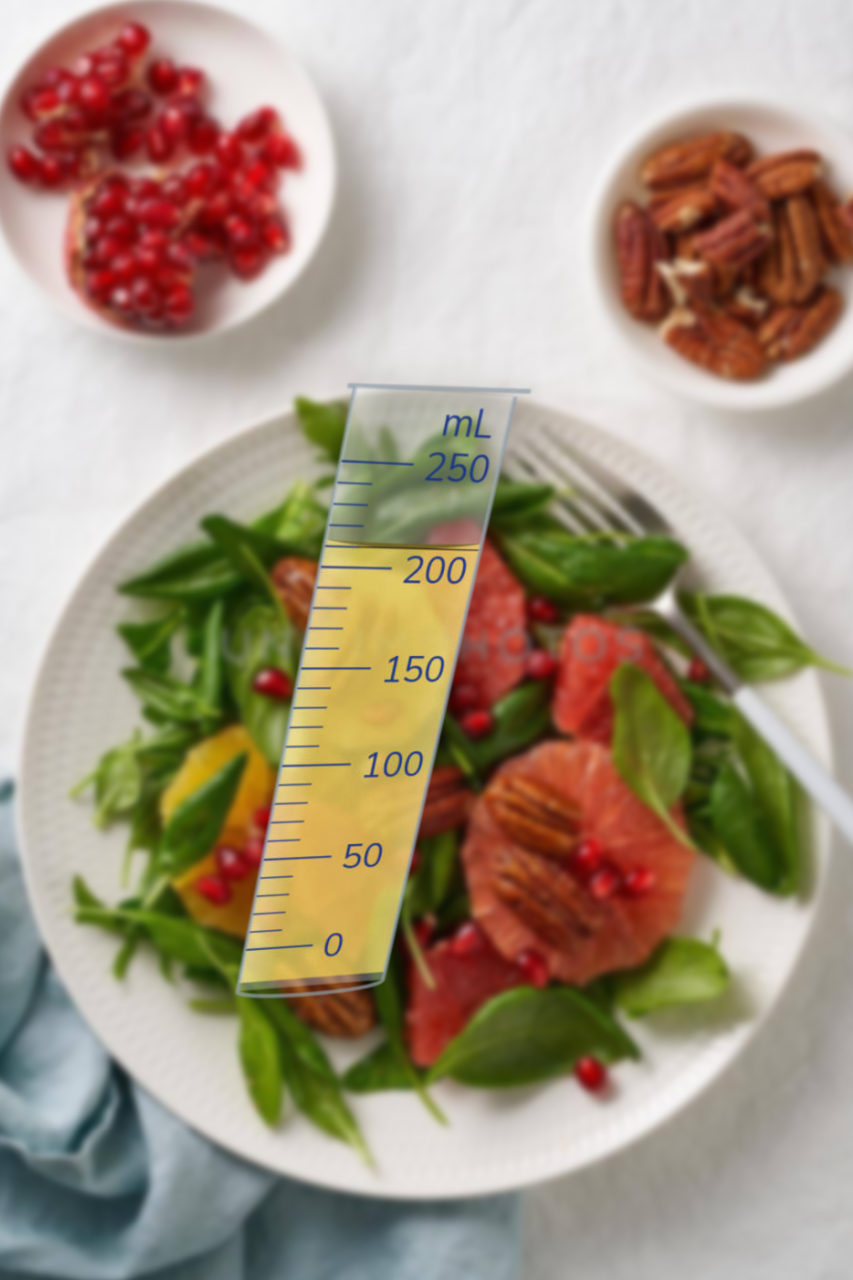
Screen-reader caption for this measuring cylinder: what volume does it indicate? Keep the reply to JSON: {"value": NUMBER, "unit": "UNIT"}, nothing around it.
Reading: {"value": 210, "unit": "mL"}
